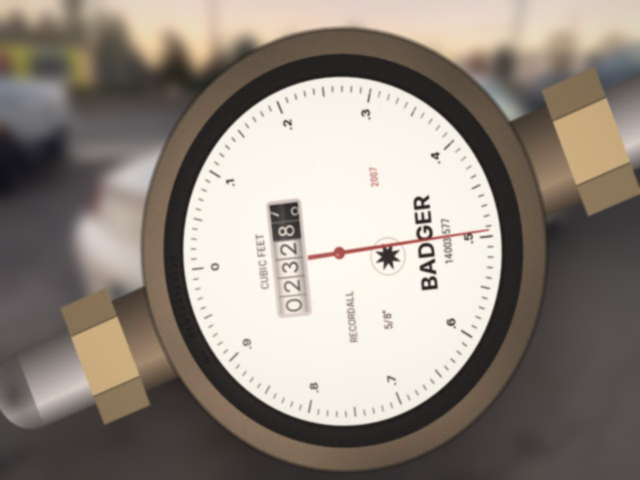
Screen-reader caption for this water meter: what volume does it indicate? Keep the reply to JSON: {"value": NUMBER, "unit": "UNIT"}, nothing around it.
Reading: {"value": 23287.49, "unit": "ft³"}
